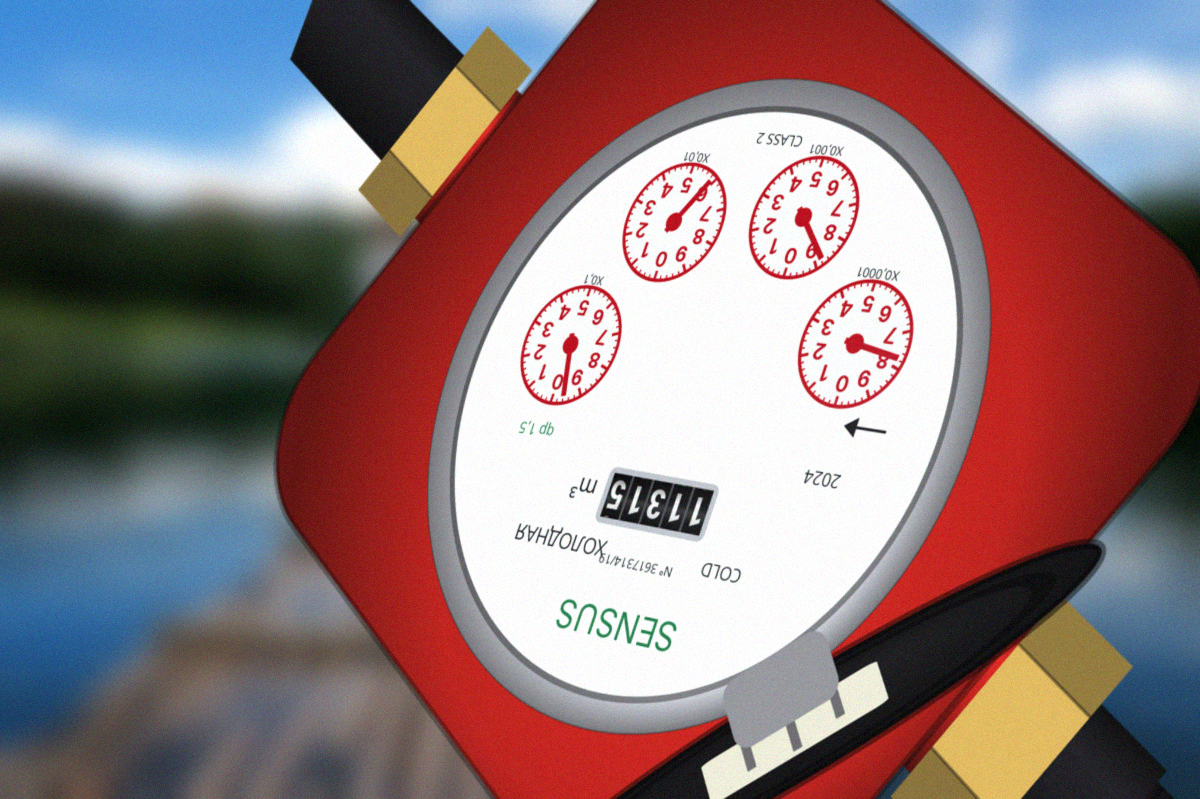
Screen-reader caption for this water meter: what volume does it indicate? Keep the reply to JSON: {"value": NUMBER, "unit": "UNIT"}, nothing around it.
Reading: {"value": 11314.9587, "unit": "m³"}
